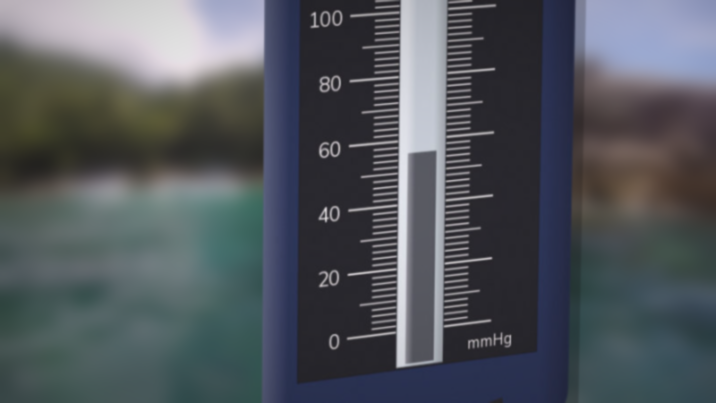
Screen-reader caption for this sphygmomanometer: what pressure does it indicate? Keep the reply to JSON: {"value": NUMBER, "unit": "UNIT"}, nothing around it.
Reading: {"value": 56, "unit": "mmHg"}
